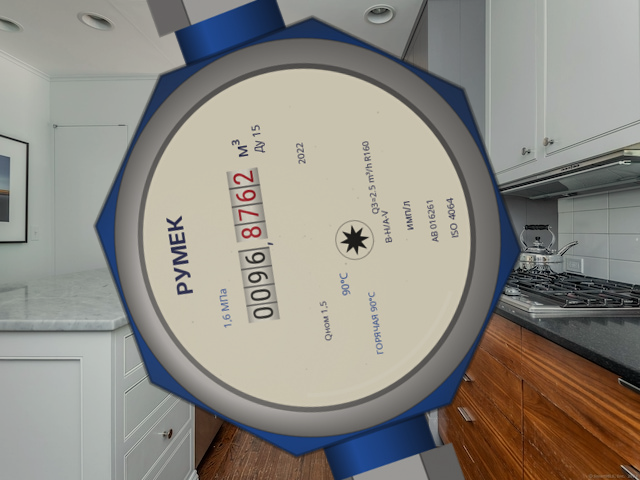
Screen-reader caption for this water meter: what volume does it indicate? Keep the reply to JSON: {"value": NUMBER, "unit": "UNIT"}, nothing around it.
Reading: {"value": 96.8762, "unit": "m³"}
